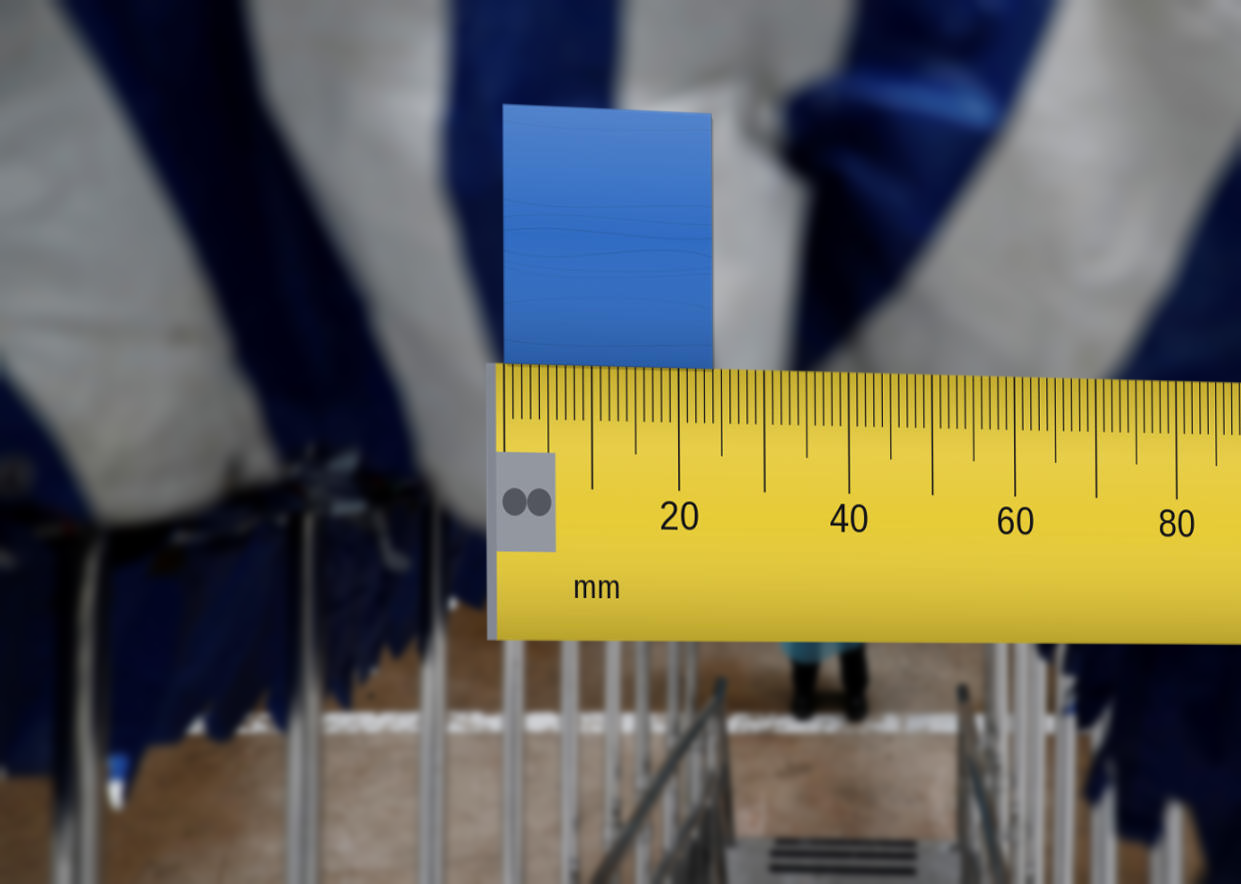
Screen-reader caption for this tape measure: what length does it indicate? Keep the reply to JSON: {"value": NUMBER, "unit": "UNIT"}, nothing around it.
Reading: {"value": 24, "unit": "mm"}
